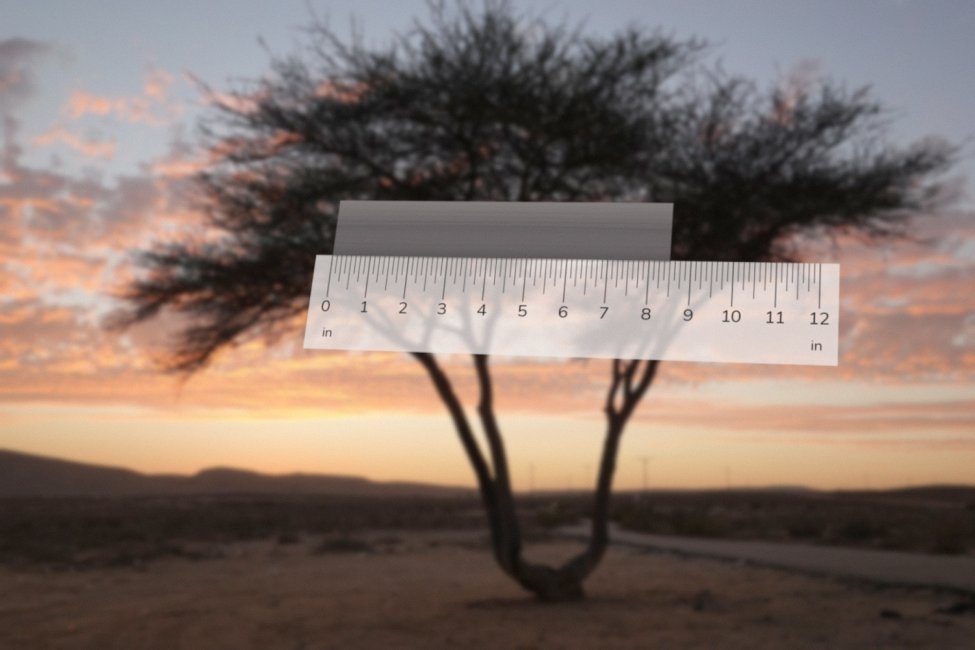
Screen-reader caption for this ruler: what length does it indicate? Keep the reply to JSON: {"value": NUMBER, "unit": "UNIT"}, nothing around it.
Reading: {"value": 8.5, "unit": "in"}
